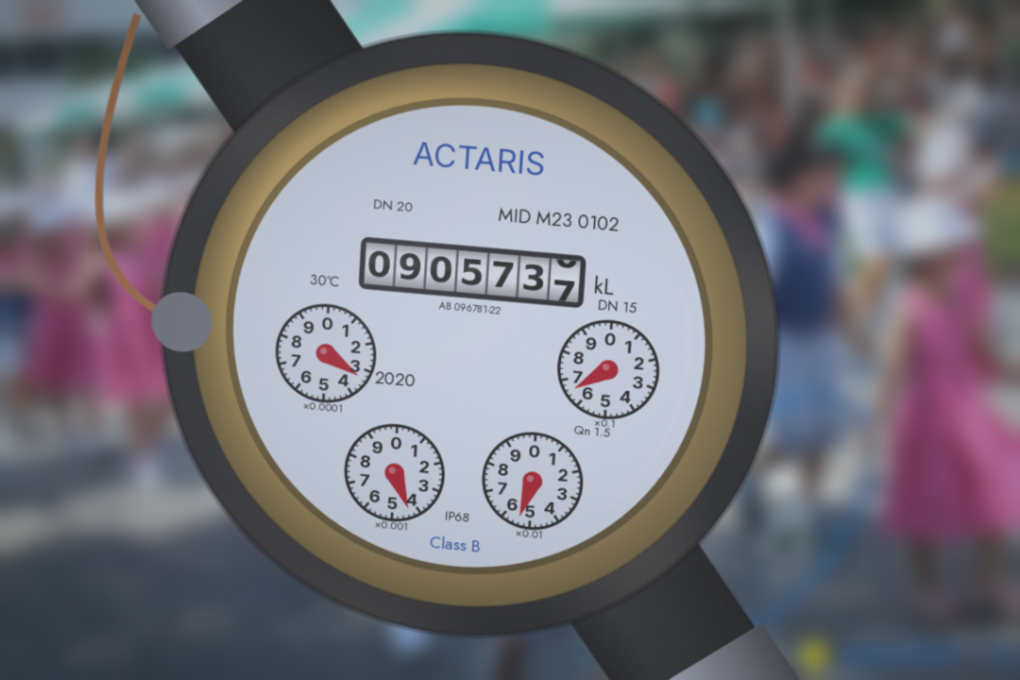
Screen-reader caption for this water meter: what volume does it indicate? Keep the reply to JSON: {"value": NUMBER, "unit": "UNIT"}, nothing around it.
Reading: {"value": 905736.6543, "unit": "kL"}
